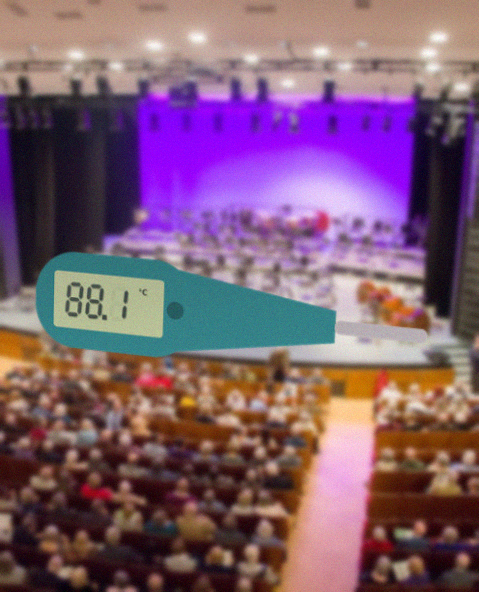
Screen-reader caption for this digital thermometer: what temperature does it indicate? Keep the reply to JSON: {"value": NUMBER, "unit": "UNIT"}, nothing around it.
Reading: {"value": 88.1, "unit": "°C"}
